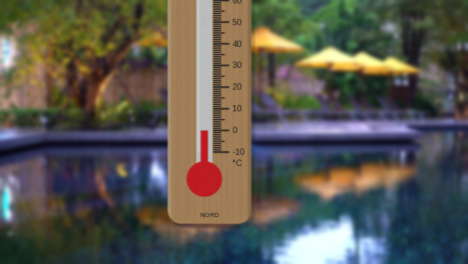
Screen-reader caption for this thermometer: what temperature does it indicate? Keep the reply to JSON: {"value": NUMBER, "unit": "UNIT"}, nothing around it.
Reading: {"value": 0, "unit": "°C"}
